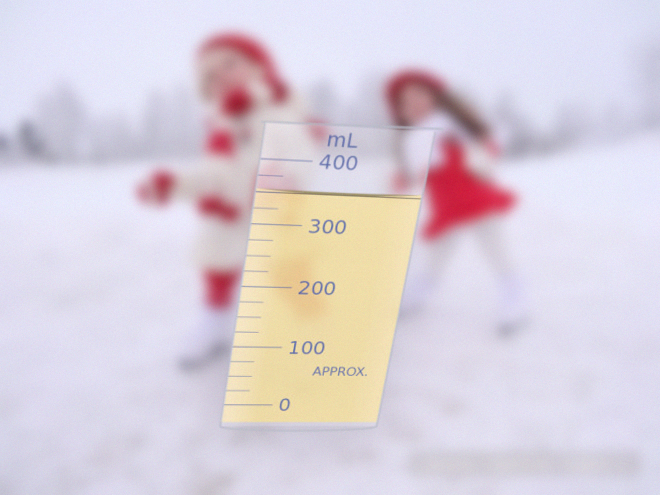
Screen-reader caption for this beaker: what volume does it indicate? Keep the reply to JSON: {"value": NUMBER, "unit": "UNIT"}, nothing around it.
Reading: {"value": 350, "unit": "mL"}
